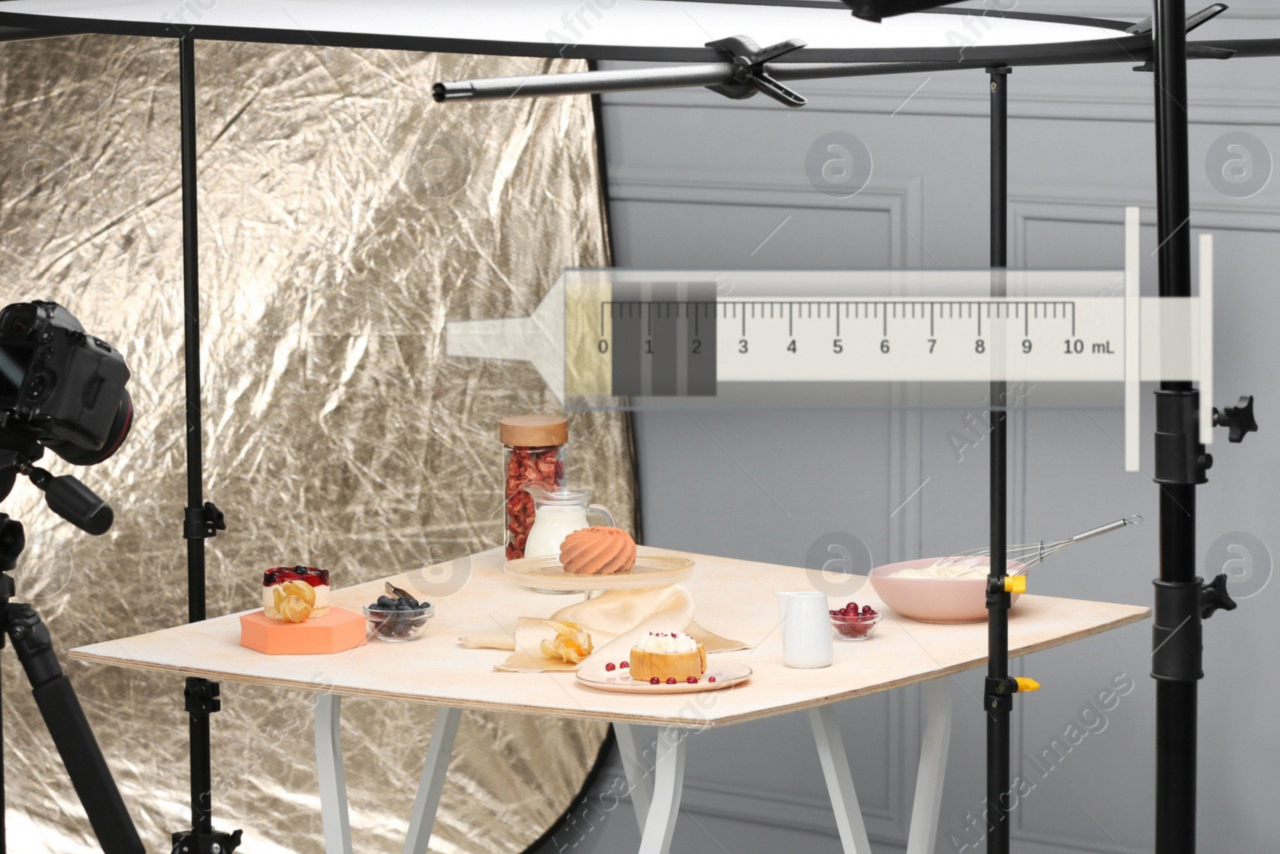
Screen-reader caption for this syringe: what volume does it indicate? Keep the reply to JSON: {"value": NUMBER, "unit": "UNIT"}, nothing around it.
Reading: {"value": 0.2, "unit": "mL"}
